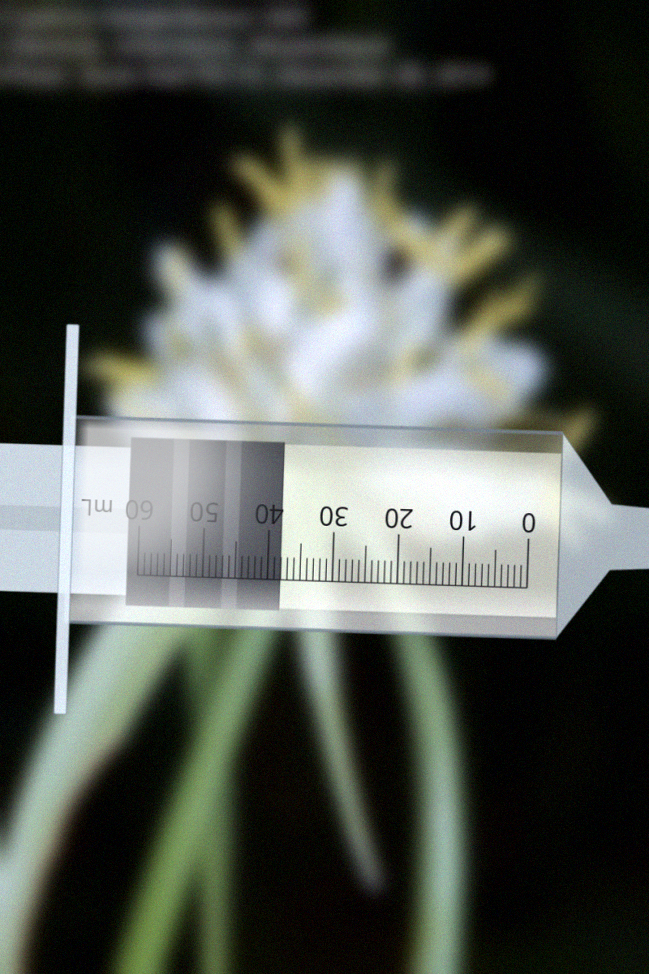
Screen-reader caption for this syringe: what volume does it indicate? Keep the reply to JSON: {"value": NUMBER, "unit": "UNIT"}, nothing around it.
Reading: {"value": 38, "unit": "mL"}
